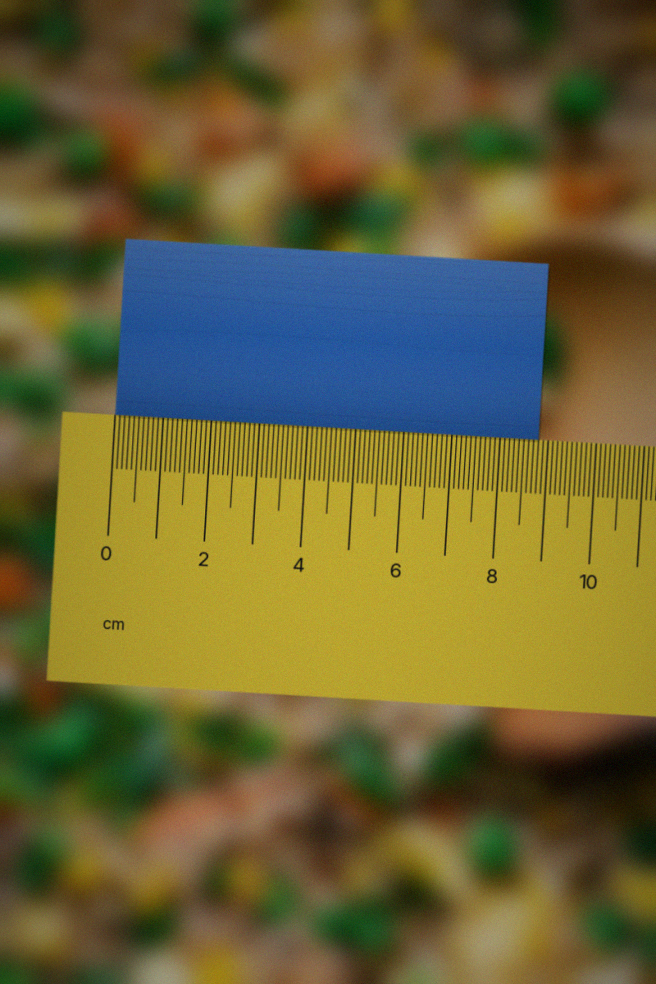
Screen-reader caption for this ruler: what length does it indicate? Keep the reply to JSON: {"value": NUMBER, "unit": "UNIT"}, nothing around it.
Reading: {"value": 8.8, "unit": "cm"}
